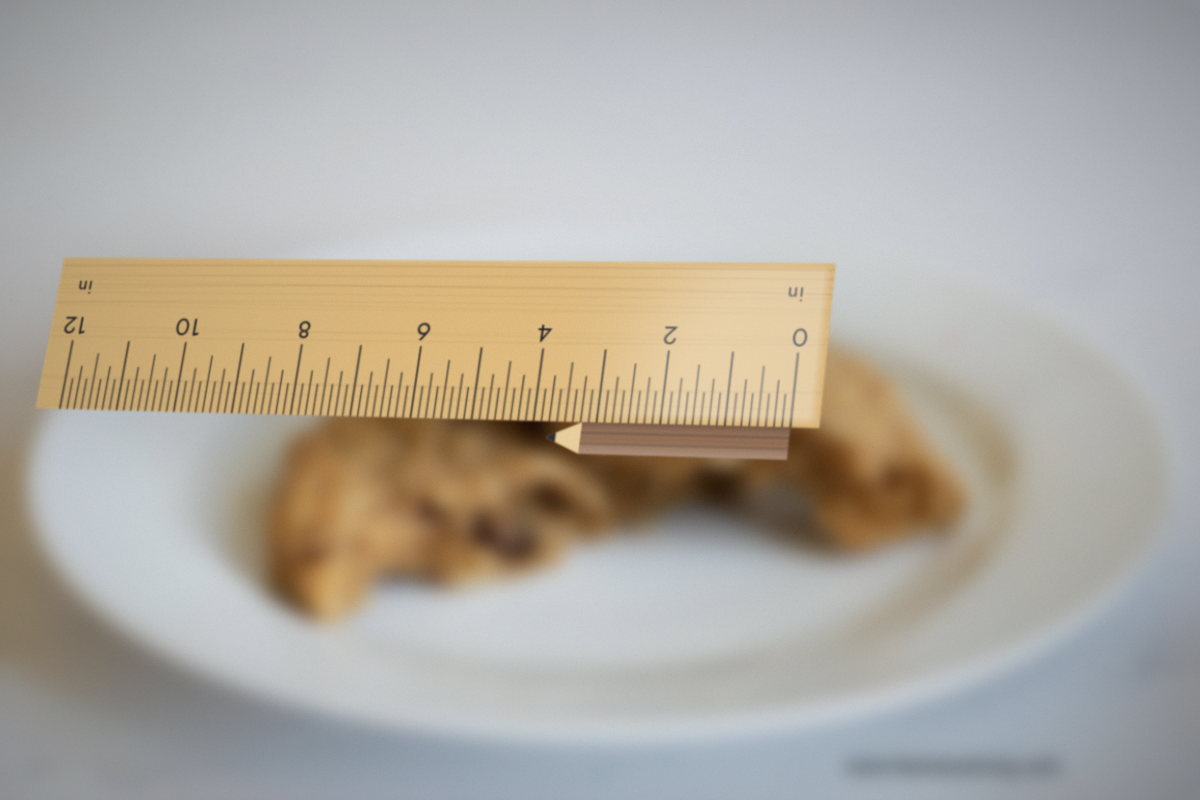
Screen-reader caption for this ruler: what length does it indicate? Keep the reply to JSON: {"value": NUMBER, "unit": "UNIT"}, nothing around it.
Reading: {"value": 3.75, "unit": "in"}
